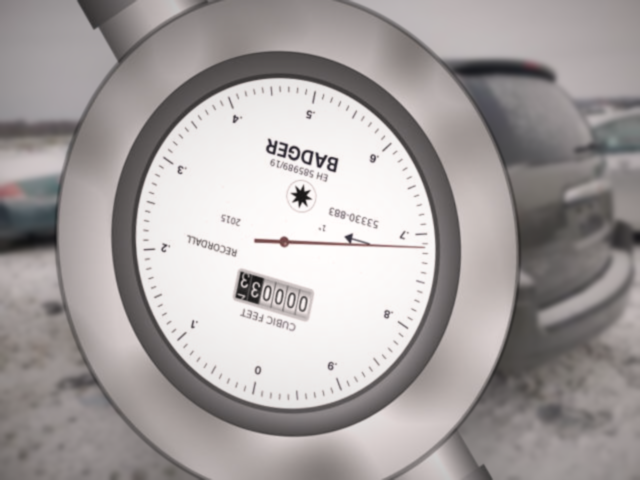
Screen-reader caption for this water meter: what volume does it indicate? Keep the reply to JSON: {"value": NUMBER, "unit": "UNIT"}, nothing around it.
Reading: {"value": 32.71, "unit": "ft³"}
